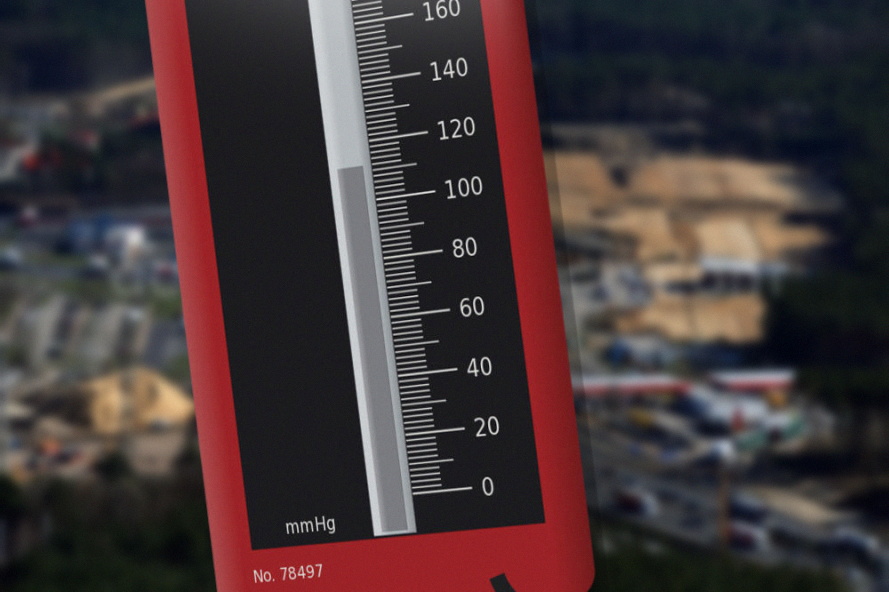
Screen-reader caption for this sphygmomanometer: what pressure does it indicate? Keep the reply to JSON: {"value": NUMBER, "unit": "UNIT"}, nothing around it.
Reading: {"value": 112, "unit": "mmHg"}
